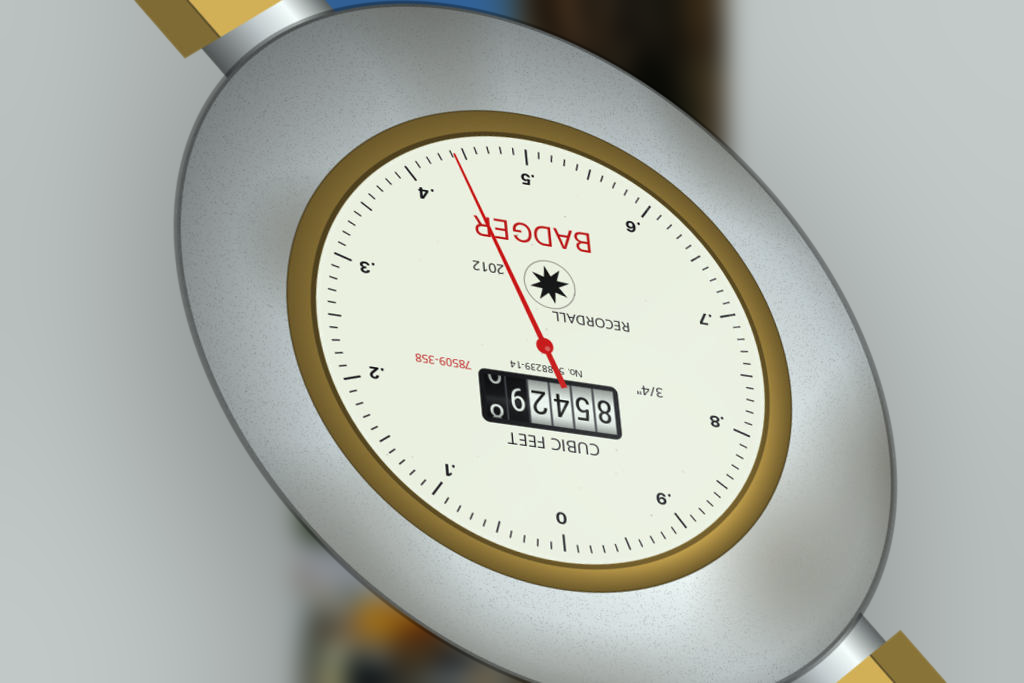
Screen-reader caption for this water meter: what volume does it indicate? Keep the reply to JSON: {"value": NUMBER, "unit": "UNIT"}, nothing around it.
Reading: {"value": 854298.44, "unit": "ft³"}
